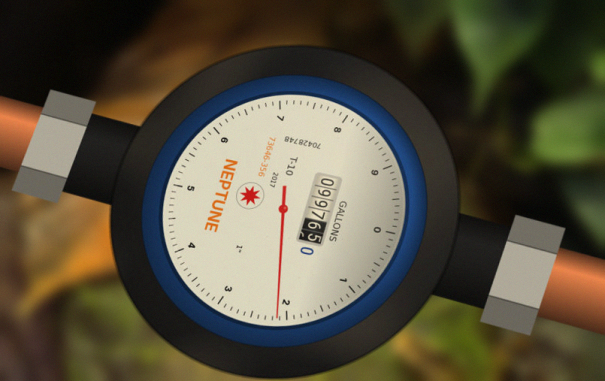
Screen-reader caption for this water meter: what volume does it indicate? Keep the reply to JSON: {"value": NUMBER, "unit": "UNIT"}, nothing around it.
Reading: {"value": 997652.1, "unit": "gal"}
